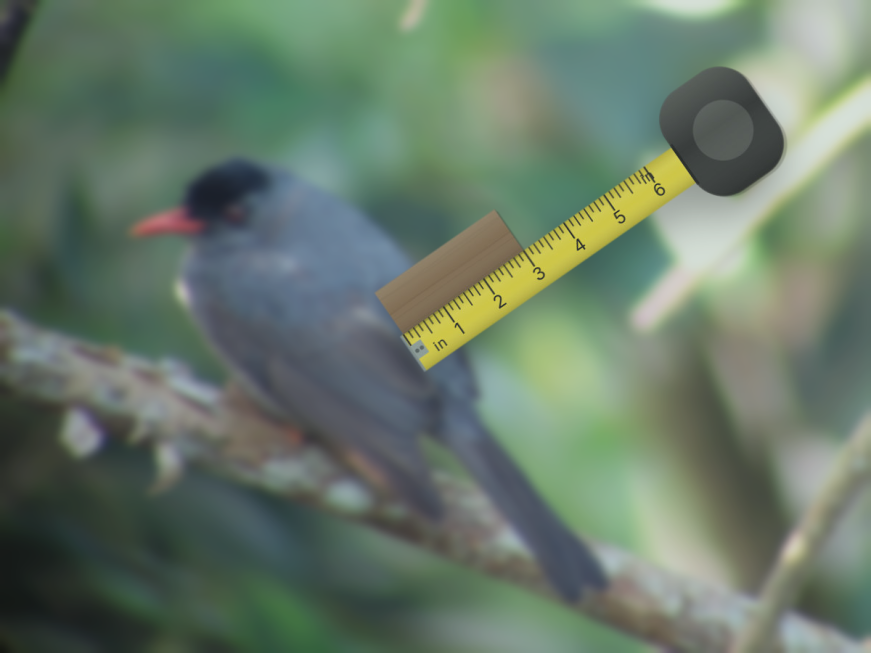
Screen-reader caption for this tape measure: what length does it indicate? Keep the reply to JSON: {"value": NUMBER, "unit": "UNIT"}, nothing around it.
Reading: {"value": 3, "unit": "in"}
